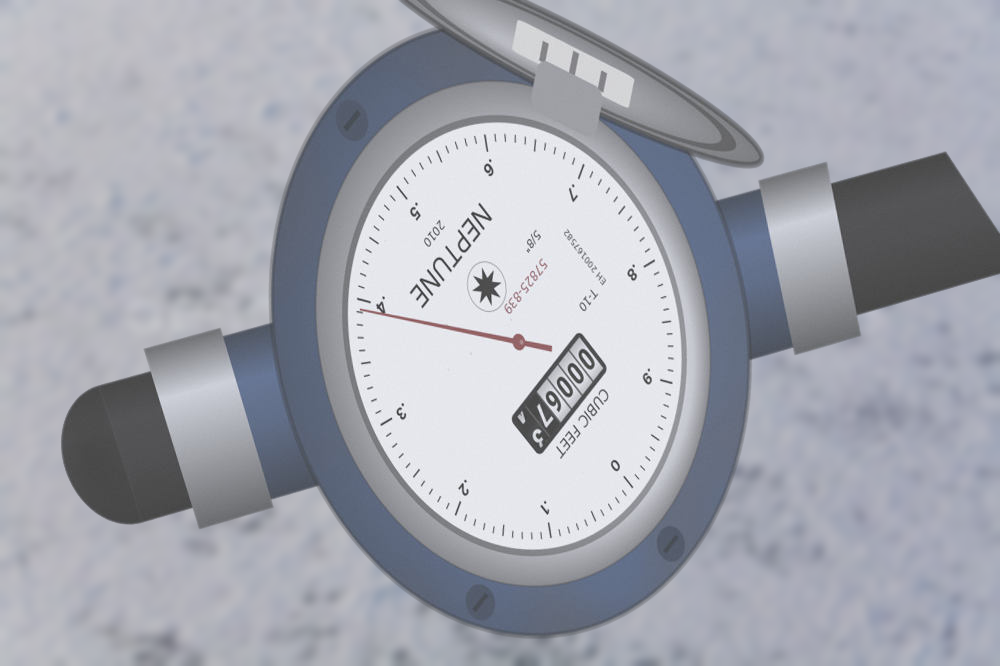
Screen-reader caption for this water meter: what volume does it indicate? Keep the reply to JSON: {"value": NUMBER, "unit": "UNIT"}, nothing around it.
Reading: {"value": 673.39, "unit": "ft³"}
